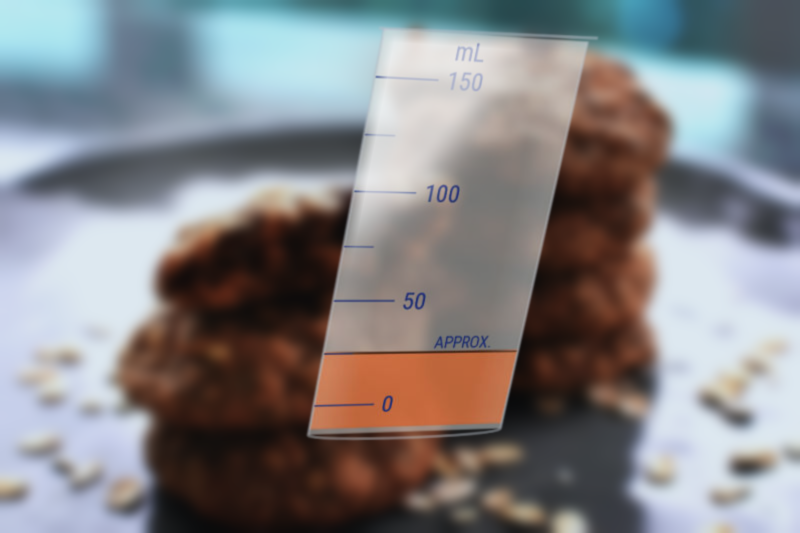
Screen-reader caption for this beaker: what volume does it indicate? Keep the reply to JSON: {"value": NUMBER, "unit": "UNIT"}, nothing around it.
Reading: {"value": 25, "unit": "mL"}
